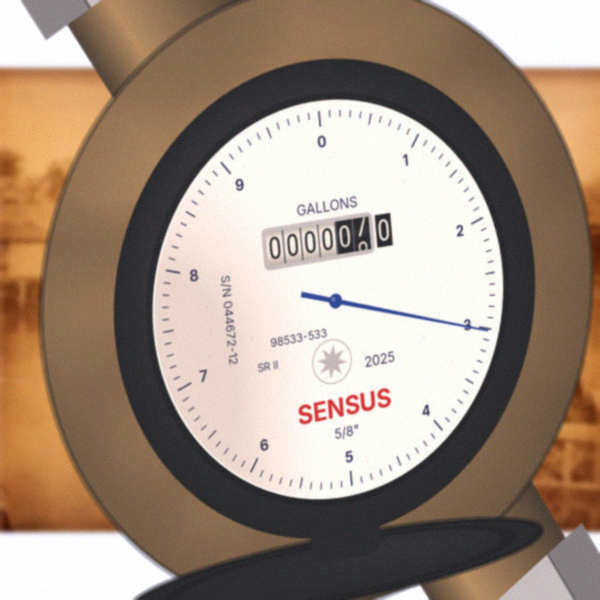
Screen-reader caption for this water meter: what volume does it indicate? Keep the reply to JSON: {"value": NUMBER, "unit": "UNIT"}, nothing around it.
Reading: {"value": 73.0, "unit": "gal"}
